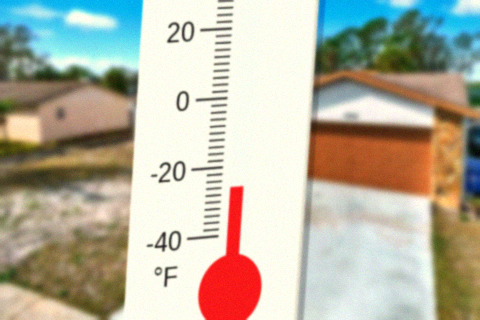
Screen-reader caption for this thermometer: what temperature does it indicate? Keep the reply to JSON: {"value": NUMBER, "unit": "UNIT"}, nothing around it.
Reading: {"value": -26, "unit": "°F"}
